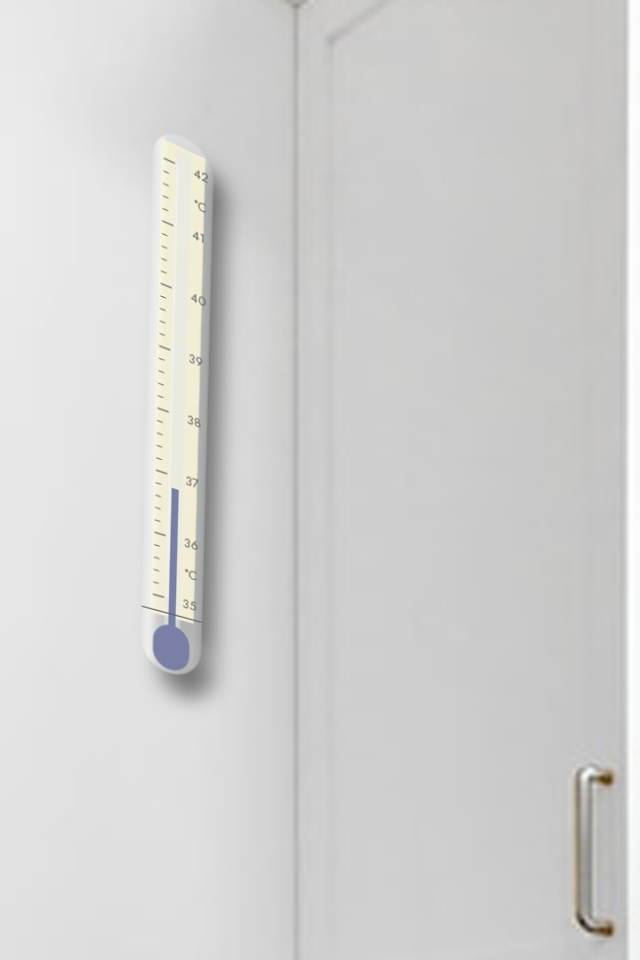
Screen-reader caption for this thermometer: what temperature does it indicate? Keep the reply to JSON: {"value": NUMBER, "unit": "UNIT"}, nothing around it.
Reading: {"value": 36.8, "unit": "°C"}
